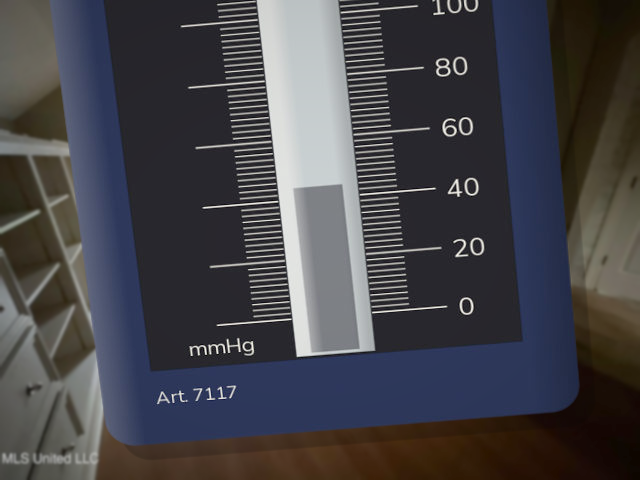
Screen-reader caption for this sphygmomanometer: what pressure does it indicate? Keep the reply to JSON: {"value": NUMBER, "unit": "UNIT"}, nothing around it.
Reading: {"value": 44, "unit": "mmHg"}
